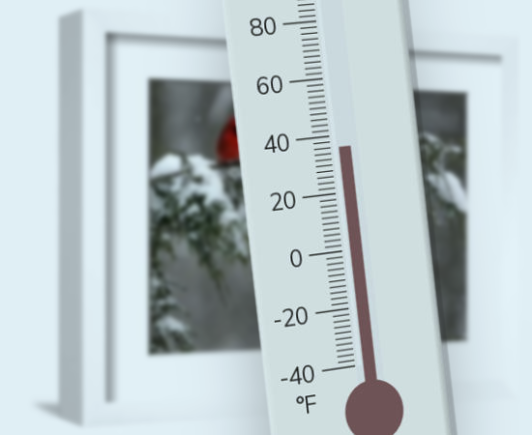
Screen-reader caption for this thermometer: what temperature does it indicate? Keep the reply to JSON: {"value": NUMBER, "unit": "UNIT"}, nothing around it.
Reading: {"value": 36, "unit": "°F"}
